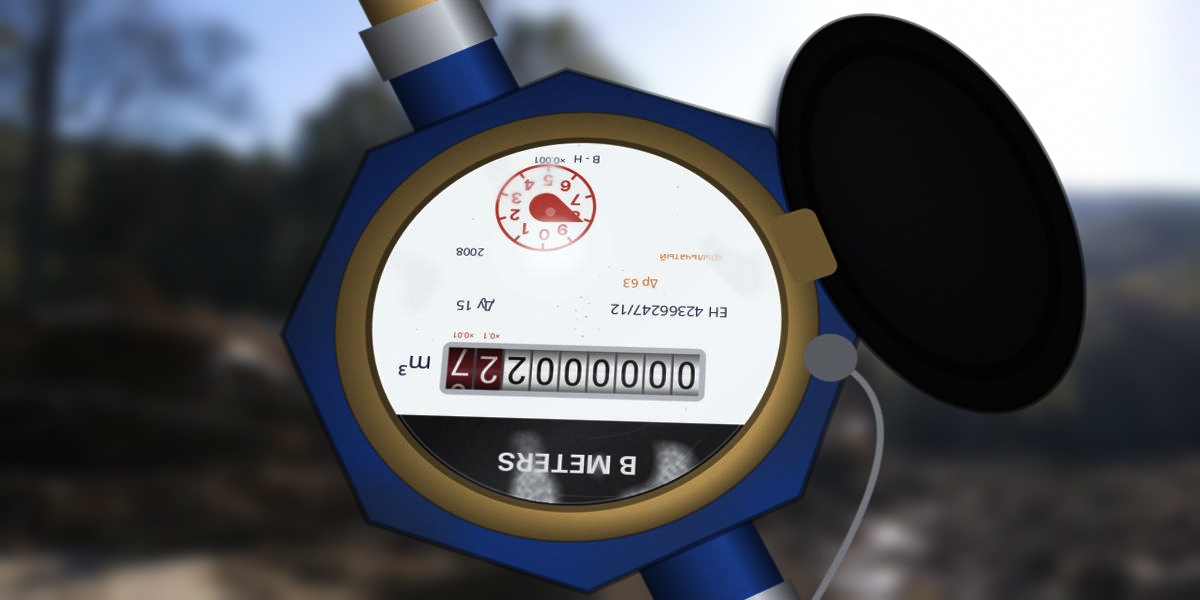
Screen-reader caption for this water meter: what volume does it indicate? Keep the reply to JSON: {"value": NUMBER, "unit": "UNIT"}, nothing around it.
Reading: {"value": 2.268, "unit": "m³"}
